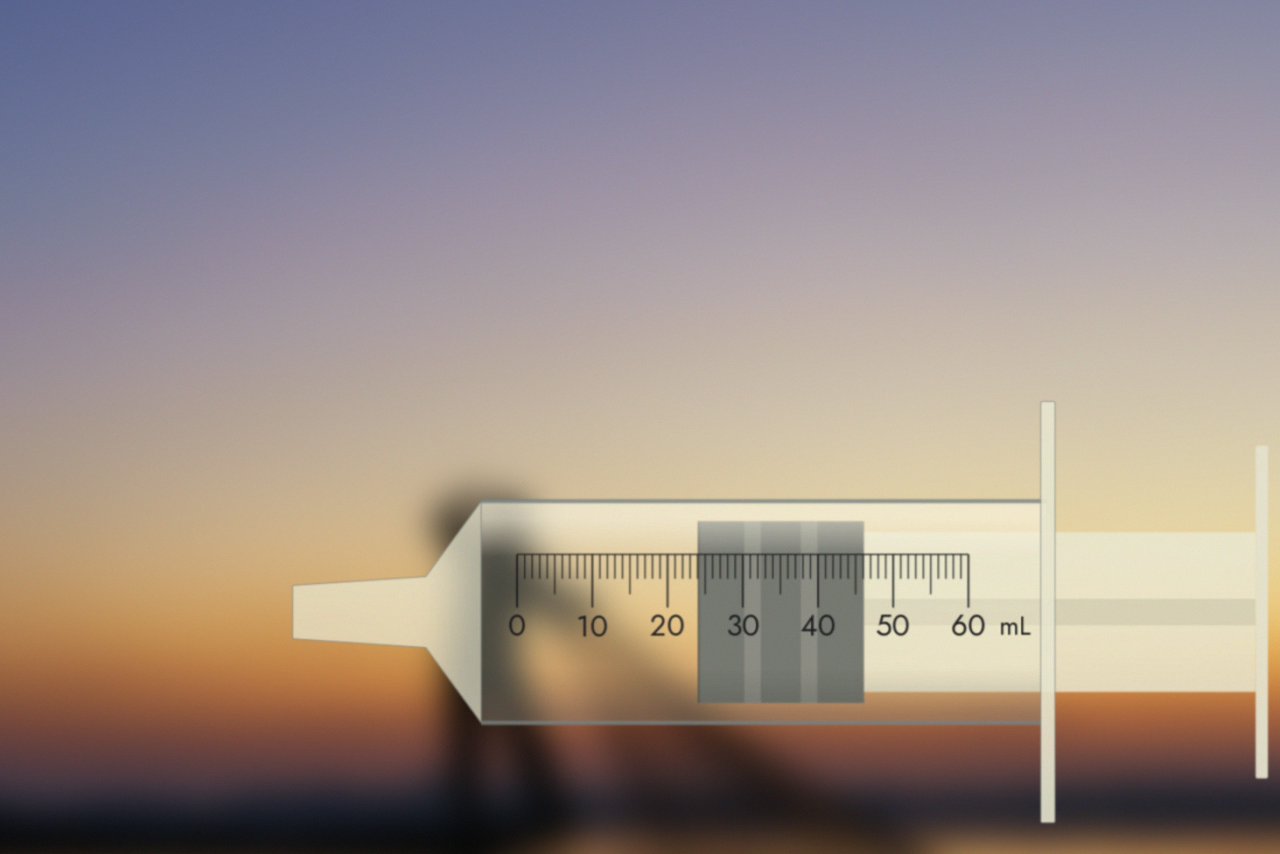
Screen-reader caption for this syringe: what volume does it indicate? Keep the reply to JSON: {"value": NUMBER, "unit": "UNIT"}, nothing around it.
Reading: {"value": 24, "unit": "mL"}
